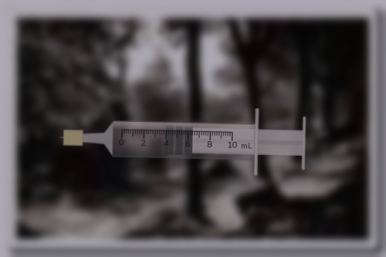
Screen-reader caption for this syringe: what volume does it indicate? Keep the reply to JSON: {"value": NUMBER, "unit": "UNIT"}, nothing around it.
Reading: {"value": 4, "unit": "mL"}
